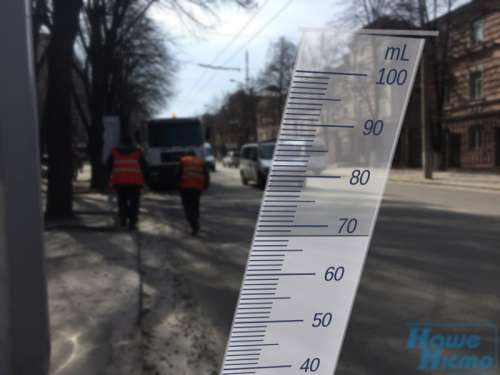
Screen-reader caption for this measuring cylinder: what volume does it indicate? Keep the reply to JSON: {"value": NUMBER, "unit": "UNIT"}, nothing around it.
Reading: {"value": 68, "unit": "mL"}
